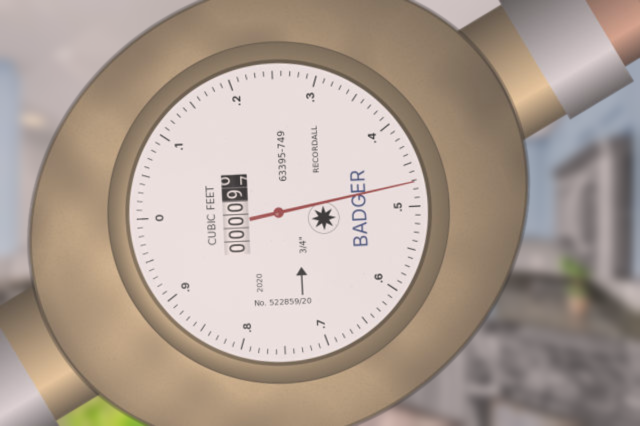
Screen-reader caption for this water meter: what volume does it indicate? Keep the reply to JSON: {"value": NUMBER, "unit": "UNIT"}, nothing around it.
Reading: {"value": 96.47, "unit": "ft³"}
